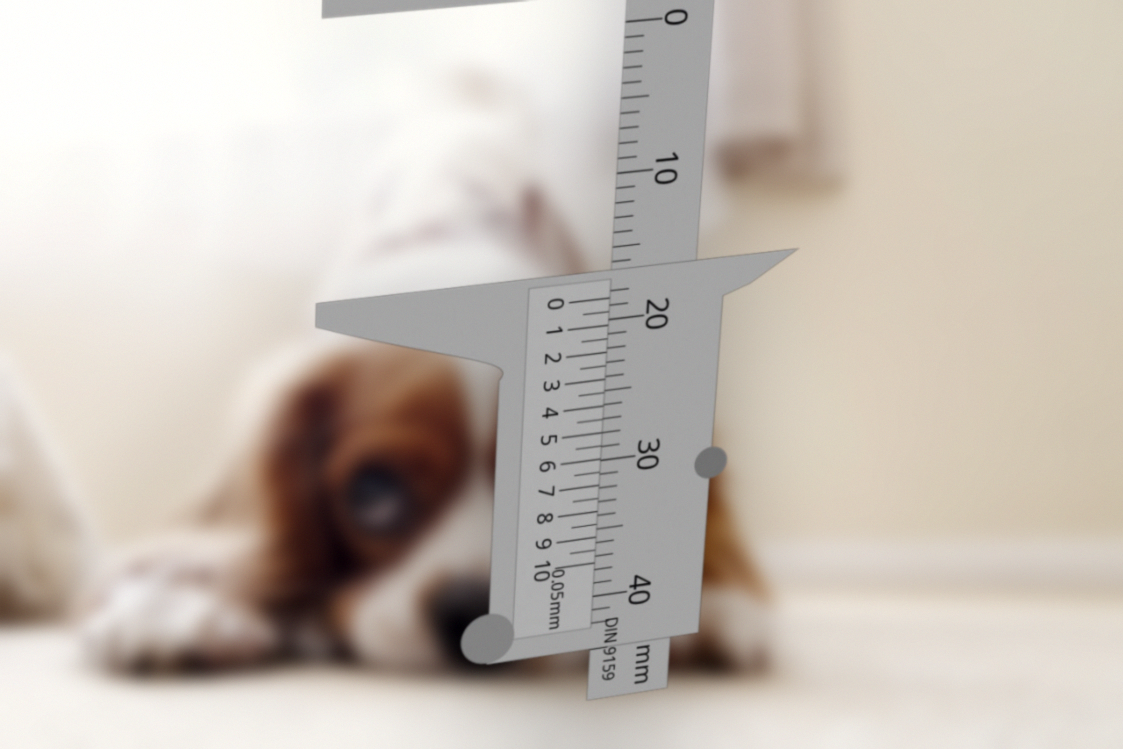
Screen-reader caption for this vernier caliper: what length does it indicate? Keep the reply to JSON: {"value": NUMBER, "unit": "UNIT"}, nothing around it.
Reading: {"value": 18.5, "unit": "mm"}
